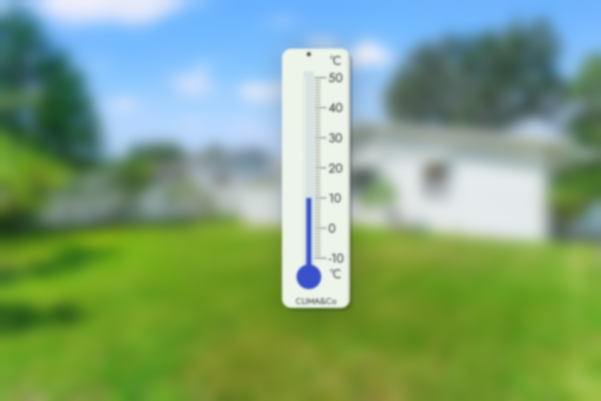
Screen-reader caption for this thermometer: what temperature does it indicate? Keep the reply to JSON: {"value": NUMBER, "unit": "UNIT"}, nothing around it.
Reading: {"value": 10, "unit": "°C"}
